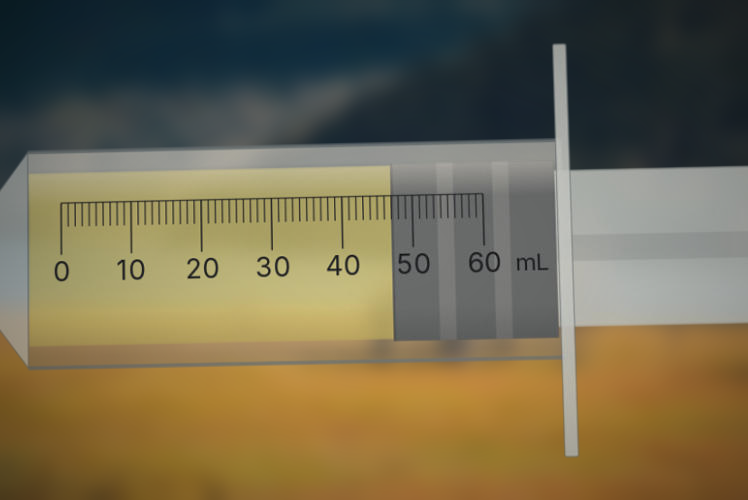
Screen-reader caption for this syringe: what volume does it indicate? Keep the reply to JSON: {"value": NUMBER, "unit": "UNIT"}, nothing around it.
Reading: {"value": 47, "unit": "mL"}
